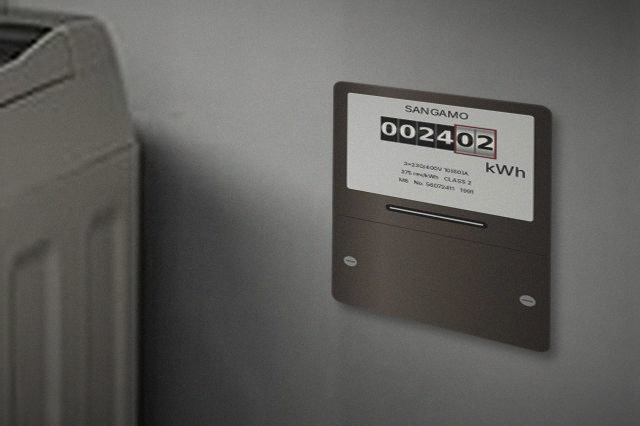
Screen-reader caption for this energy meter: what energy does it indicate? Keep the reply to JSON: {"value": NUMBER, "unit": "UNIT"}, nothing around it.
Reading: {"value": 24.02, "unit": "kWh"}
